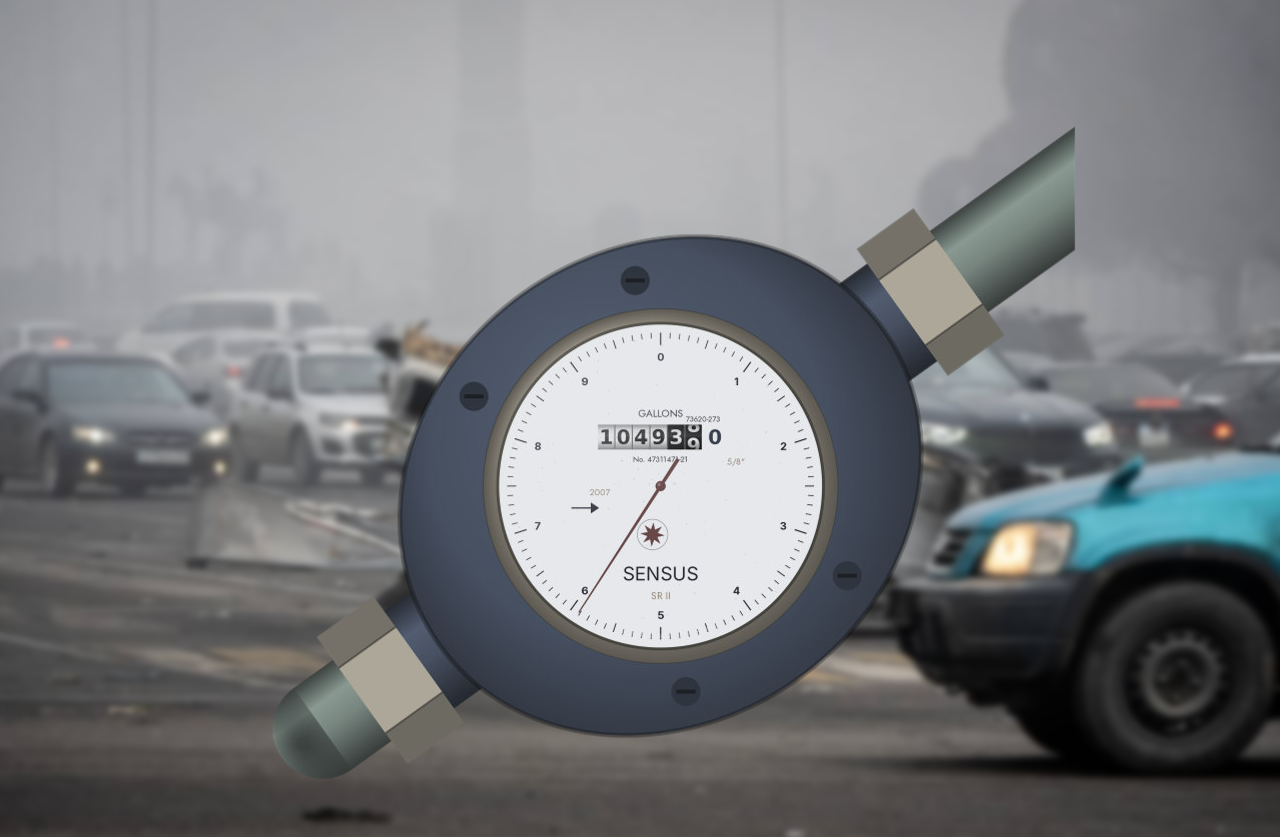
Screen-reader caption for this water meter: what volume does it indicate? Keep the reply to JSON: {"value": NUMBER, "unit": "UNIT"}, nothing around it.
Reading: {"value": 1049385.9, "unit": "gal"}
